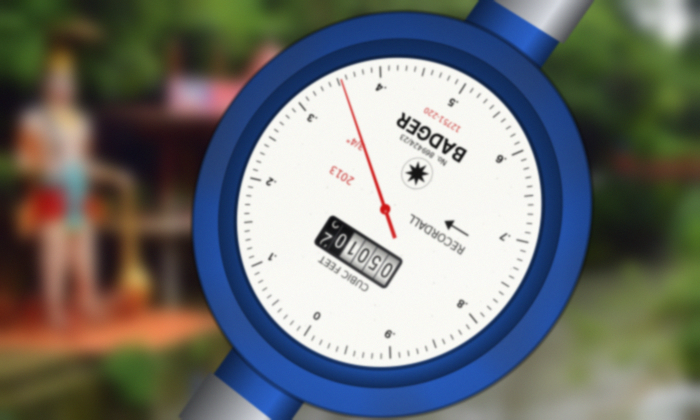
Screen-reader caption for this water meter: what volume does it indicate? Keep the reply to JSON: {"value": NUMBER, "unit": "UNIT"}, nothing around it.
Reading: {"value": 50102.35, "unit": "ft³"}
